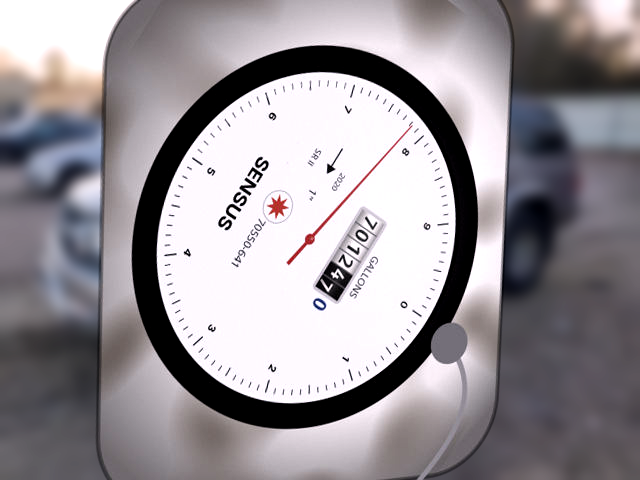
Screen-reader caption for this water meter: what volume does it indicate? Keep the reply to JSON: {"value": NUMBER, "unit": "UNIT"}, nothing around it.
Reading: {"value": 7012467.8, "unit": "gal"}
